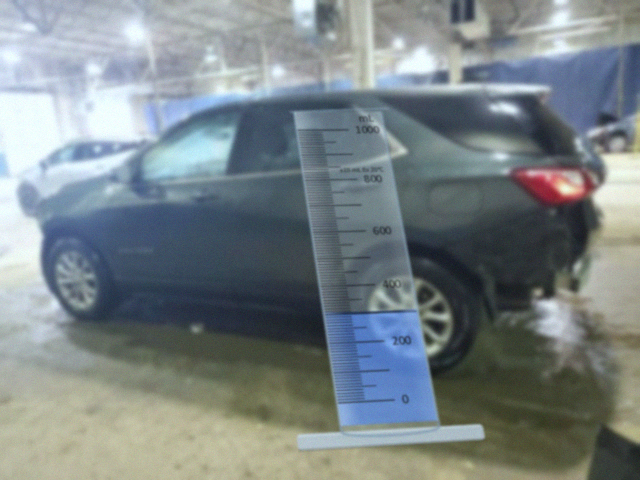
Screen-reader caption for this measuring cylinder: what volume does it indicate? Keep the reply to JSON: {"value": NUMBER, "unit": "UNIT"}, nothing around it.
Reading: {"value": 300, "unit": "mL"}
